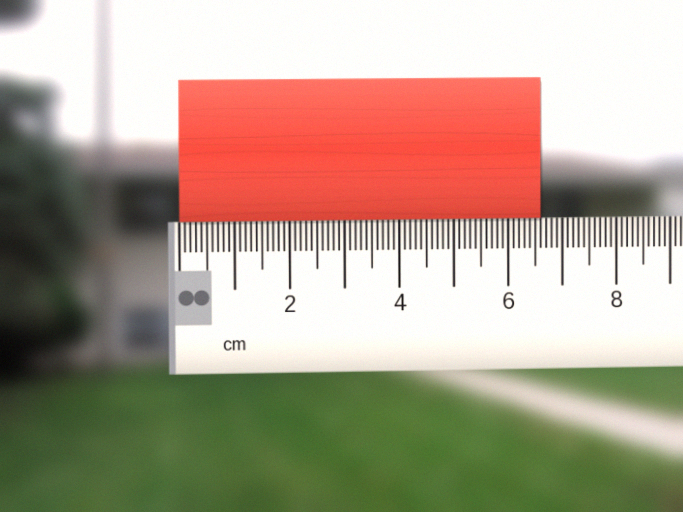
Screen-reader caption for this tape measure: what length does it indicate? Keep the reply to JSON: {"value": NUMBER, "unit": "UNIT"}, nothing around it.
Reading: {"value": 6.6, "unit": "cm"}
